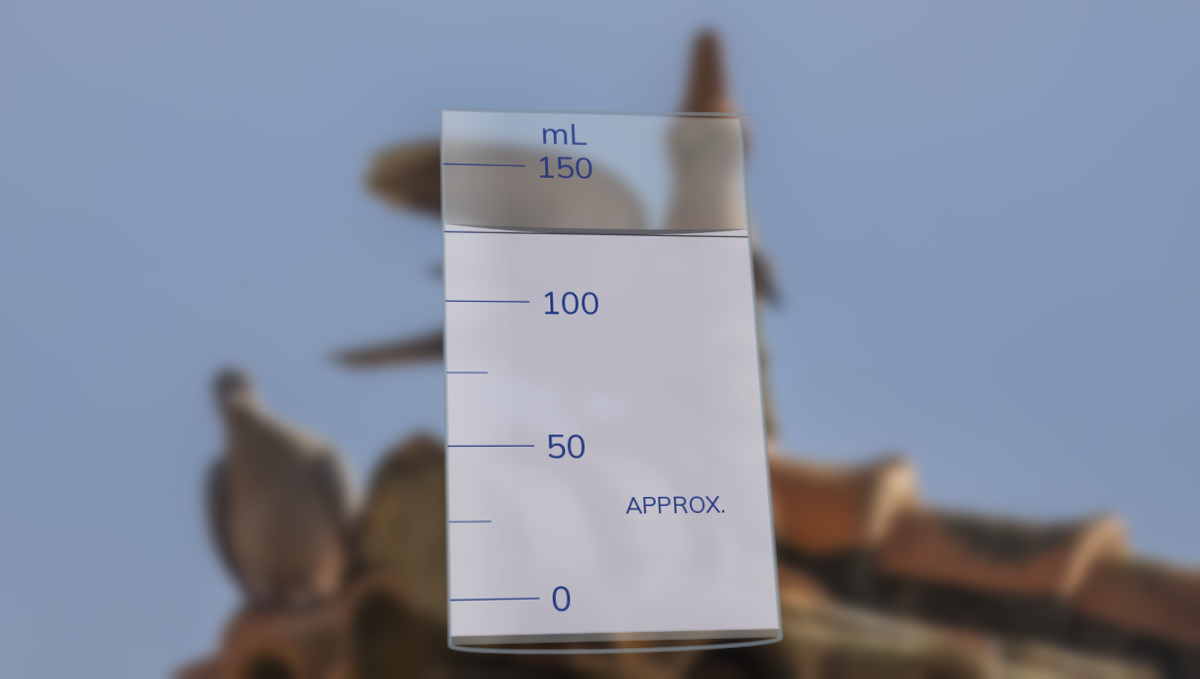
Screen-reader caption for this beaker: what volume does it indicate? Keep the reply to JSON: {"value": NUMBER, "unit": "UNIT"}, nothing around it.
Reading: {"value": 125, "unit": "mL"}
